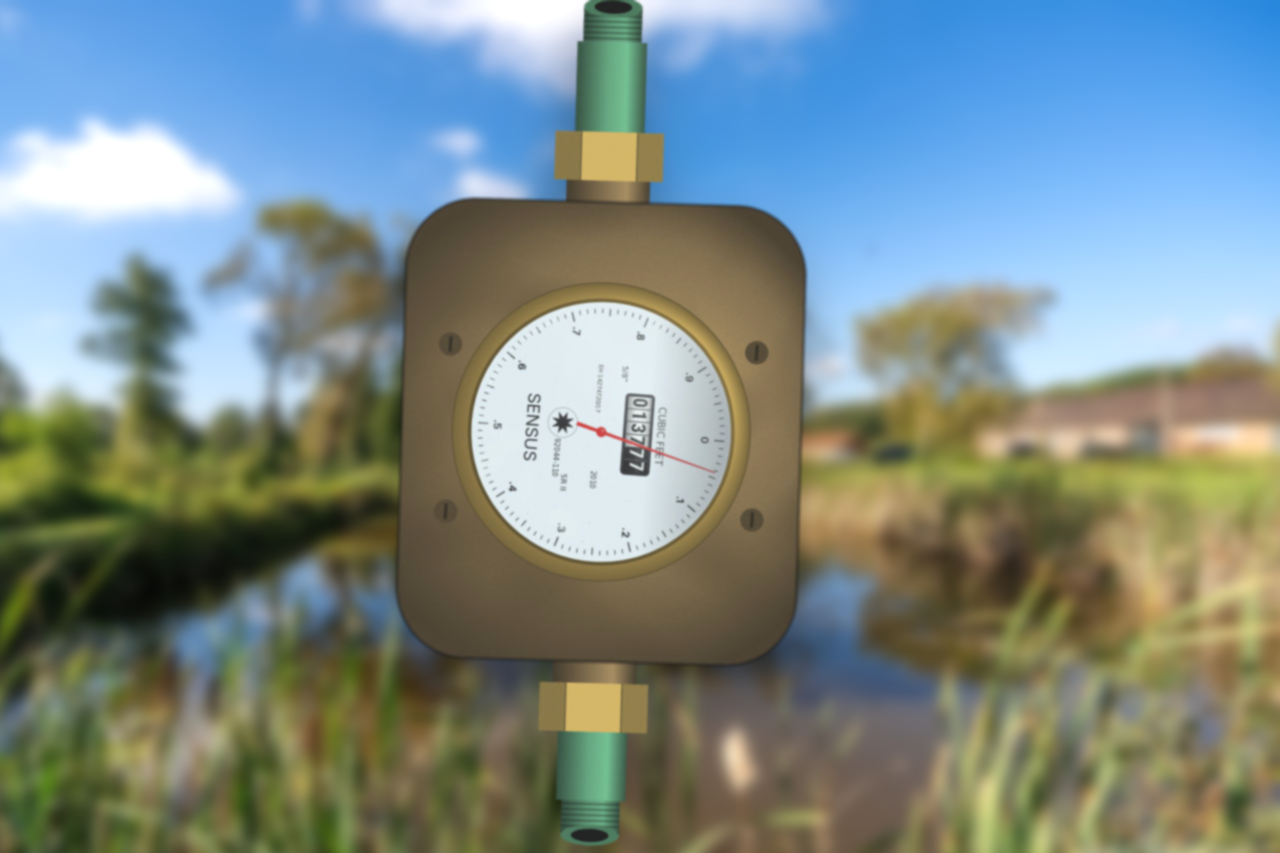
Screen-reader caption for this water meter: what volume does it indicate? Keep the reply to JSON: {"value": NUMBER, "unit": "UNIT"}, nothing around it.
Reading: {"value": 13777.04, "unit": "ft³"}
